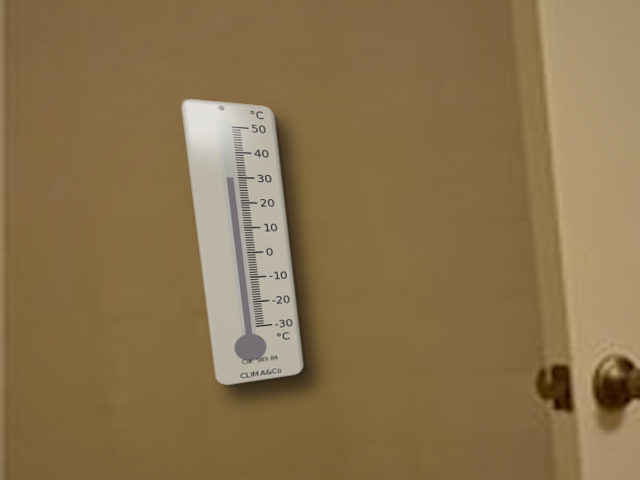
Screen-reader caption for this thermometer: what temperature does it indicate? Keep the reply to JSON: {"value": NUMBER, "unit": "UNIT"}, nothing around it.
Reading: {"value": 30, "unit": "°C"}
